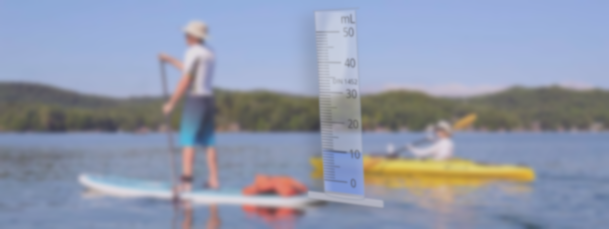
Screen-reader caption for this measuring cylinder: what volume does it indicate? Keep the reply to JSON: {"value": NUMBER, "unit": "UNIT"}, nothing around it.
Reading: {"value": 10, "unit": "mL"}
